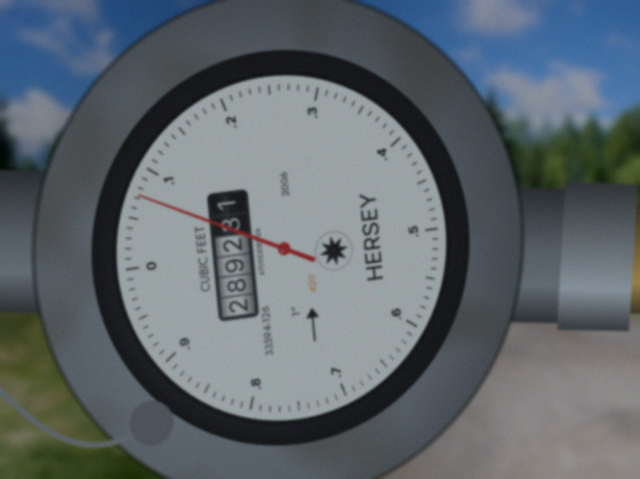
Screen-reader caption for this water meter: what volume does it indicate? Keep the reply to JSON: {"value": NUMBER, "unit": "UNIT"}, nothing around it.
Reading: {"value": 289231.07, "unit": "ft³"}
